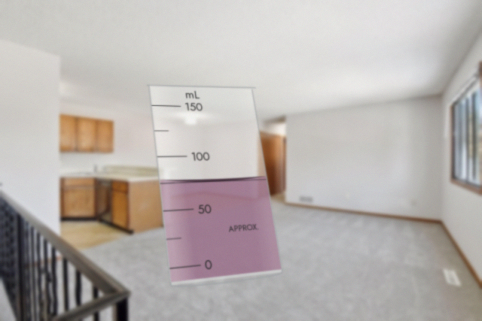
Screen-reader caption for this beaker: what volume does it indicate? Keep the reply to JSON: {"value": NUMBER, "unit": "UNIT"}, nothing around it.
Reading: {"value": 75, "unit": "mL"}
